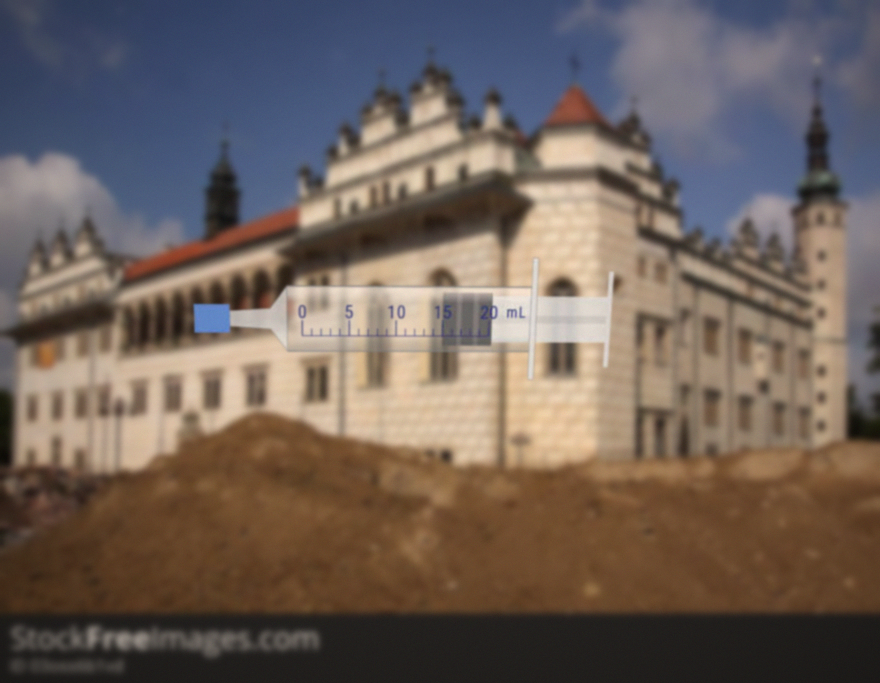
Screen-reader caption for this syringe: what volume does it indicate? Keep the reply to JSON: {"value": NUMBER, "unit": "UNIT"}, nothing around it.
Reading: {"value": 15, "unit": "mL"}
